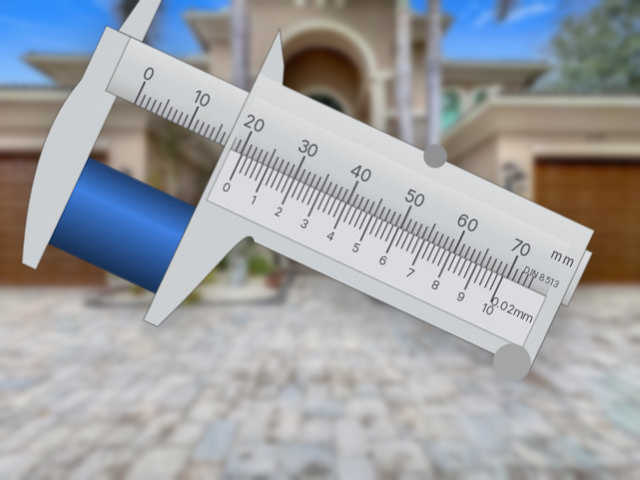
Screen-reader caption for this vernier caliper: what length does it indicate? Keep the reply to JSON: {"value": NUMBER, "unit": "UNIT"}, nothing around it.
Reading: {"value": 20.2, "unit": "mm"}
